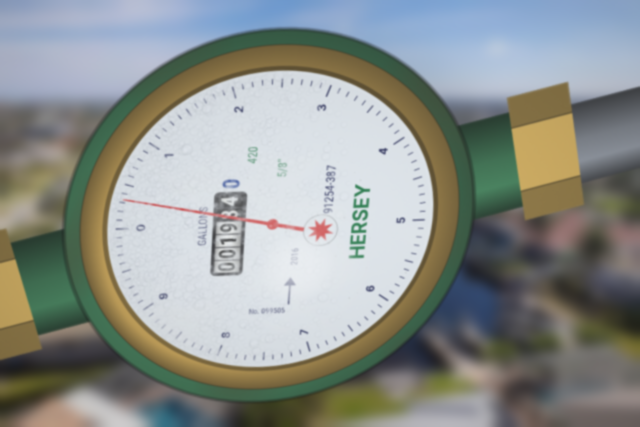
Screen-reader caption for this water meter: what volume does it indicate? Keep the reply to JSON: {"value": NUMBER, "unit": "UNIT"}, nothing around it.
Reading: {"value": 19840.3, "unit": "gal"}
